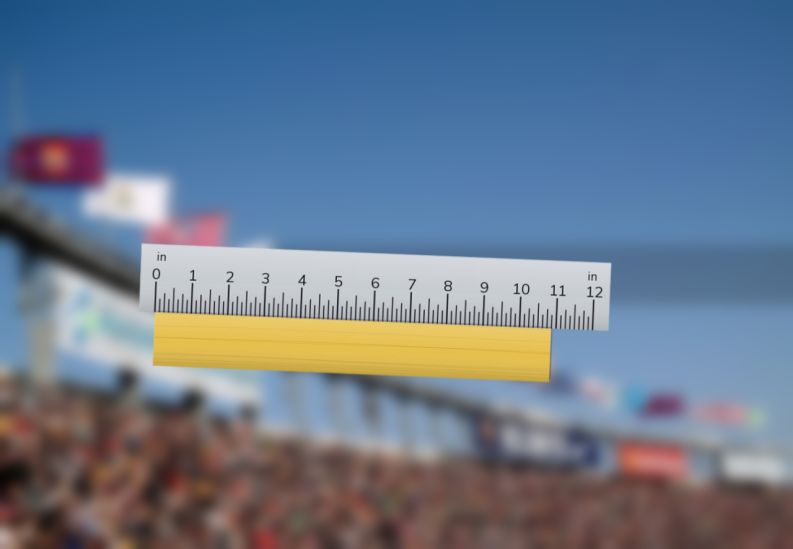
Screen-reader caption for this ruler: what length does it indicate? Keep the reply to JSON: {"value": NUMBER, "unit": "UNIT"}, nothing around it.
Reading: {"value": 10.875, "unit": "in"}
